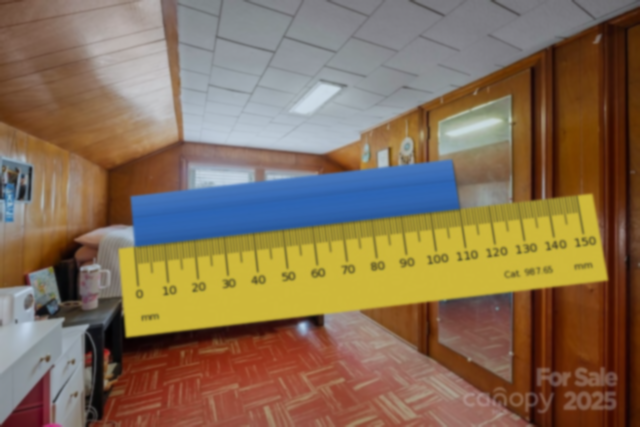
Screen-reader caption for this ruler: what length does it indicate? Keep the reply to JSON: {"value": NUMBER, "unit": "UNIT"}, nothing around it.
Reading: {"value": 110, "unit": "mm"}
